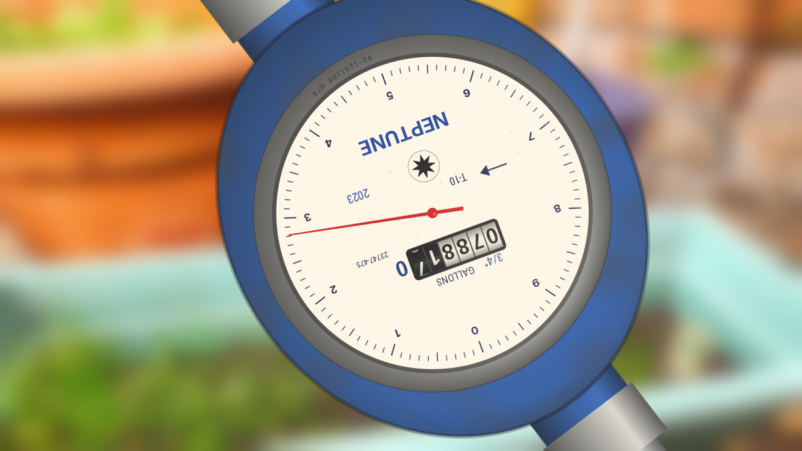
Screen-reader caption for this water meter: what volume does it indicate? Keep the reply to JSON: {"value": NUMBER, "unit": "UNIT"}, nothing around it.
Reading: {"value": 788172.8, "unit": "gal"}
